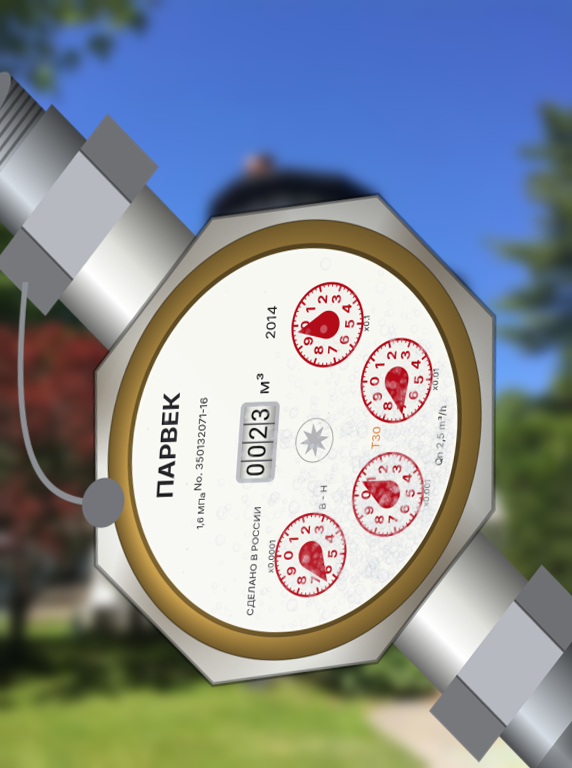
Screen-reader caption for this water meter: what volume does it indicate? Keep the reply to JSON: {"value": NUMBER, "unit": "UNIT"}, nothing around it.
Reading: {"value": 22.9706, "unit": "m³"}
